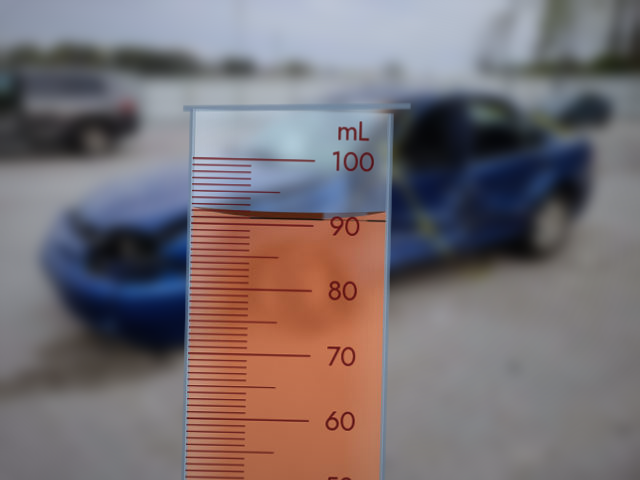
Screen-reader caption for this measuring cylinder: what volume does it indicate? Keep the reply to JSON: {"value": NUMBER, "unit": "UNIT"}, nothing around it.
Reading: {"value": 91, "unit": "mL"}
